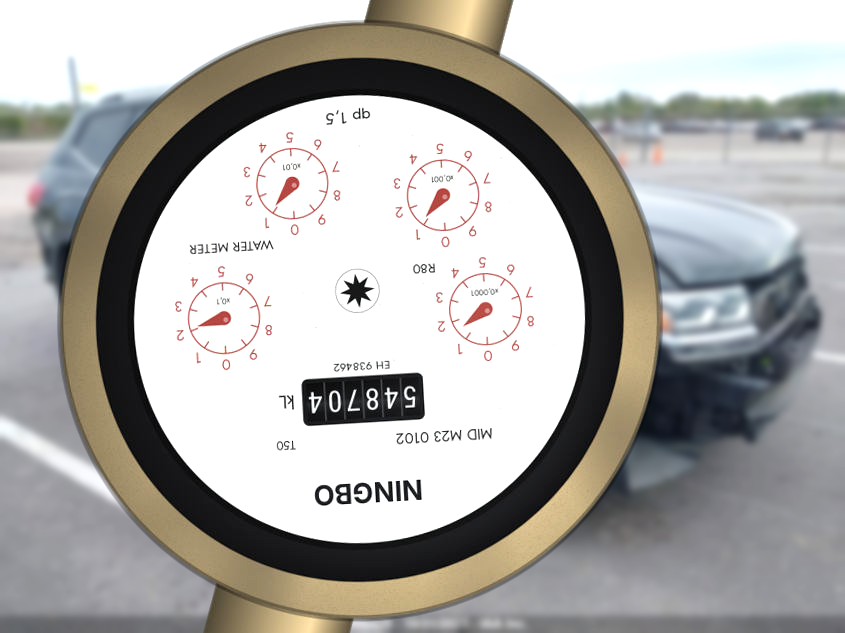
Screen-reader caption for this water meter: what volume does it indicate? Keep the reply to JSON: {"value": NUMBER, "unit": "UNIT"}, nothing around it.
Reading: {"value": 548704.2111, "unit": "kL"}
